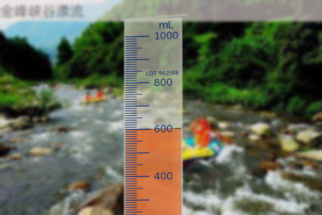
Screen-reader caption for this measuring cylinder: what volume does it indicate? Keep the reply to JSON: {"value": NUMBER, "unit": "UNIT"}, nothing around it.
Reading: {"value": 600, "unit": "mL"}
